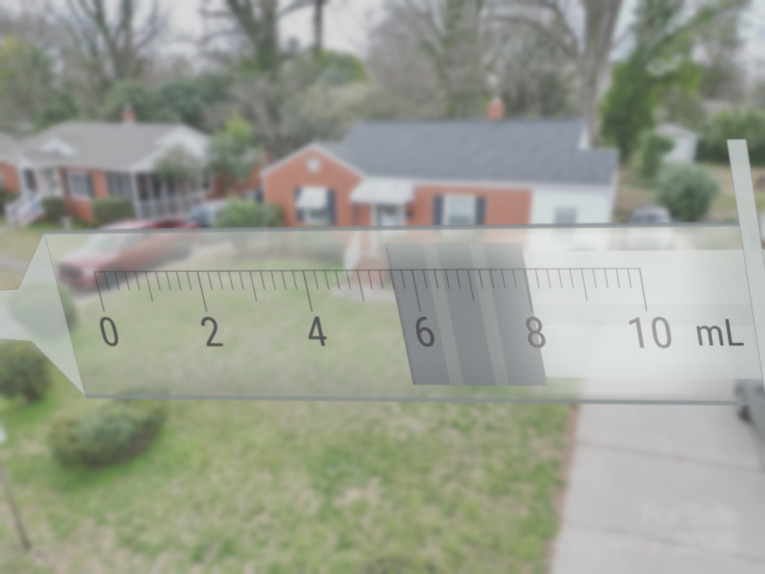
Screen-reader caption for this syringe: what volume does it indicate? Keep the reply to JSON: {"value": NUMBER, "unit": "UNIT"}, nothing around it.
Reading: {"value": 5.6, "unit": "mL"}
